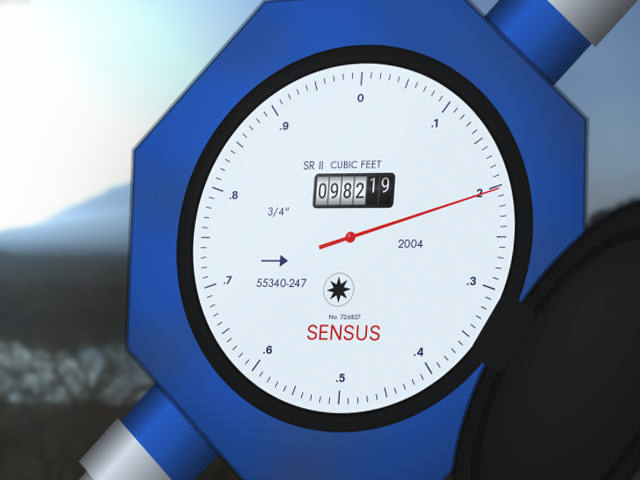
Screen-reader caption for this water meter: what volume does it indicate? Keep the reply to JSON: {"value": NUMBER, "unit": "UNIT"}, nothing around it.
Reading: {"value": 98219.20, "unit": "ft³"}
